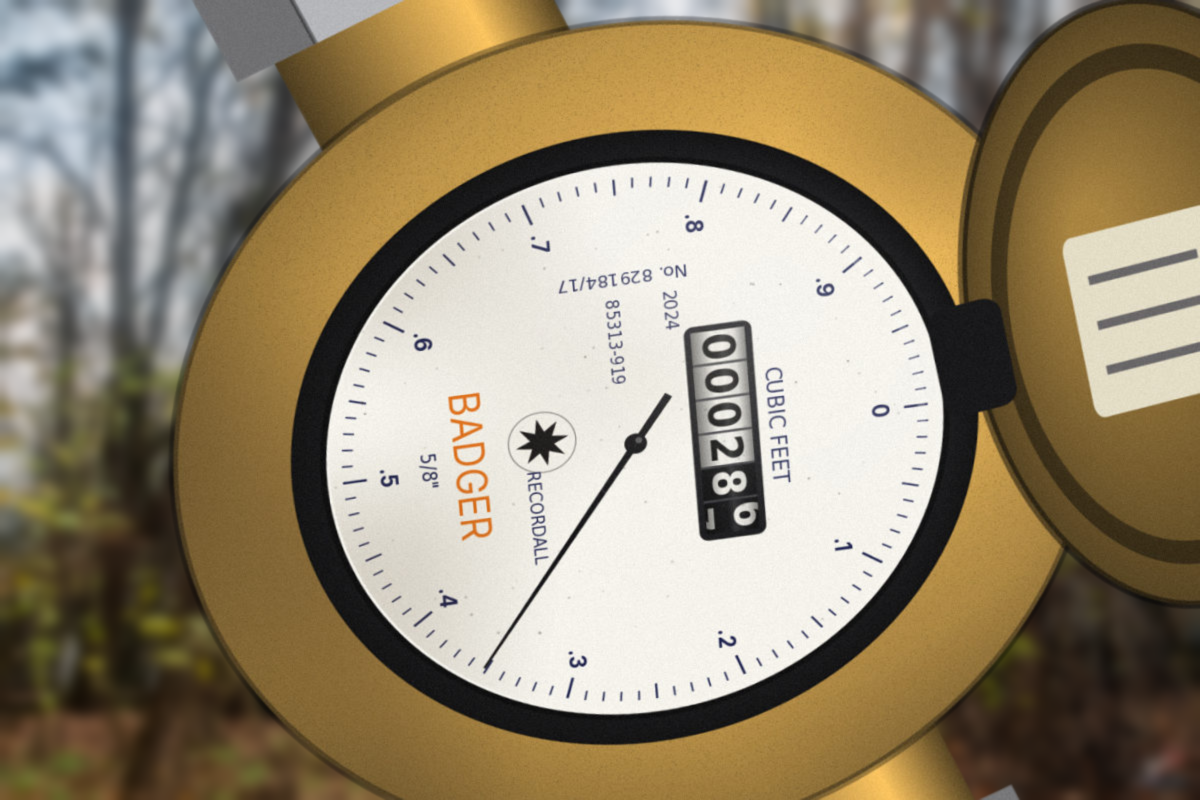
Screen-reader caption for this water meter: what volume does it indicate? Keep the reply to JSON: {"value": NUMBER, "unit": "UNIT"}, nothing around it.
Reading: {"value": 286.35, "unit": "ft³"}
